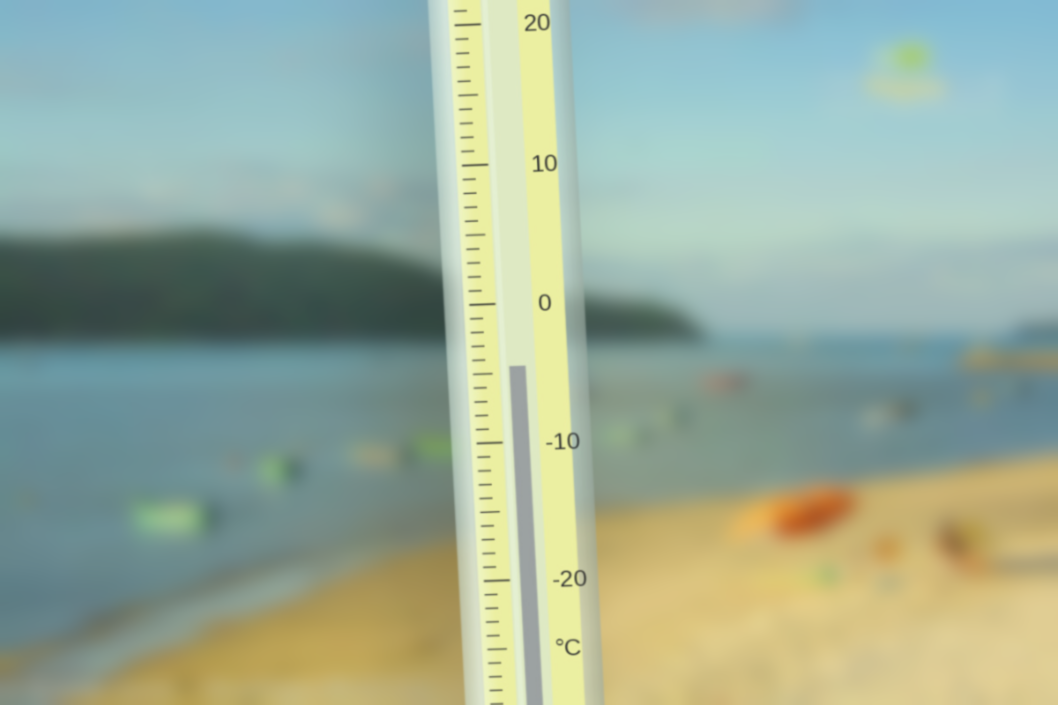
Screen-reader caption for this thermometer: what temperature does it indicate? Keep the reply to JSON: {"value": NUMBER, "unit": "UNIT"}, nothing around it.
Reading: {"value": -4.5, "unit": "°C"}
